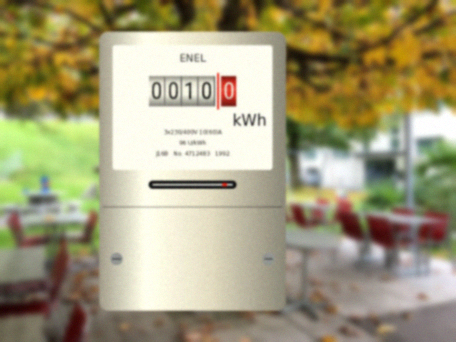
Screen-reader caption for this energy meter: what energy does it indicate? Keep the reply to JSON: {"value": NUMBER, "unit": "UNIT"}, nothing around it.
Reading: {"value": 10.0, "unit": "kWh"}
